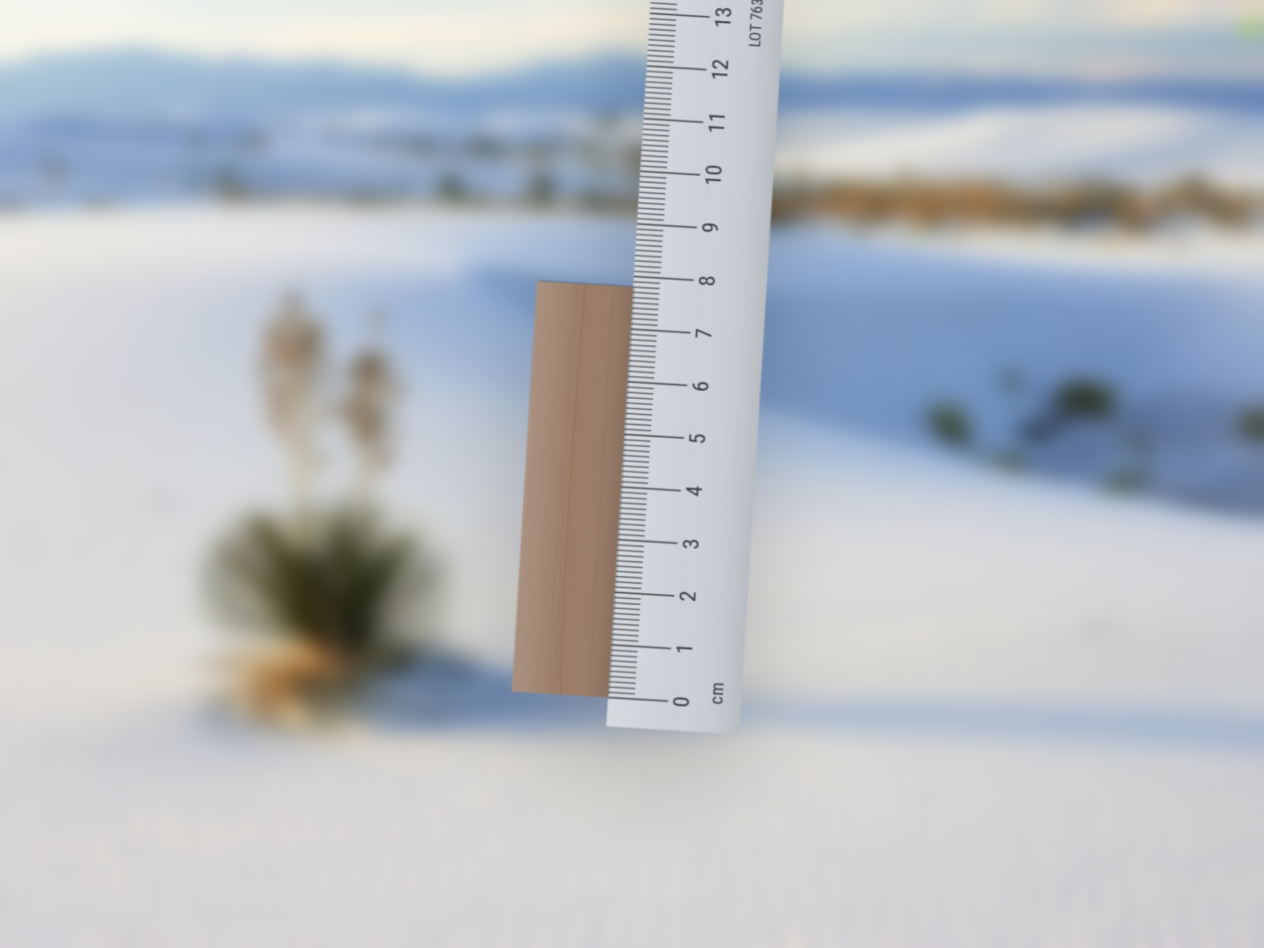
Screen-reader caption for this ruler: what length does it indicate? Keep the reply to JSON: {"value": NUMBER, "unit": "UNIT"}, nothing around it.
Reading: {"value": 7.8, "unit": "cm"}
